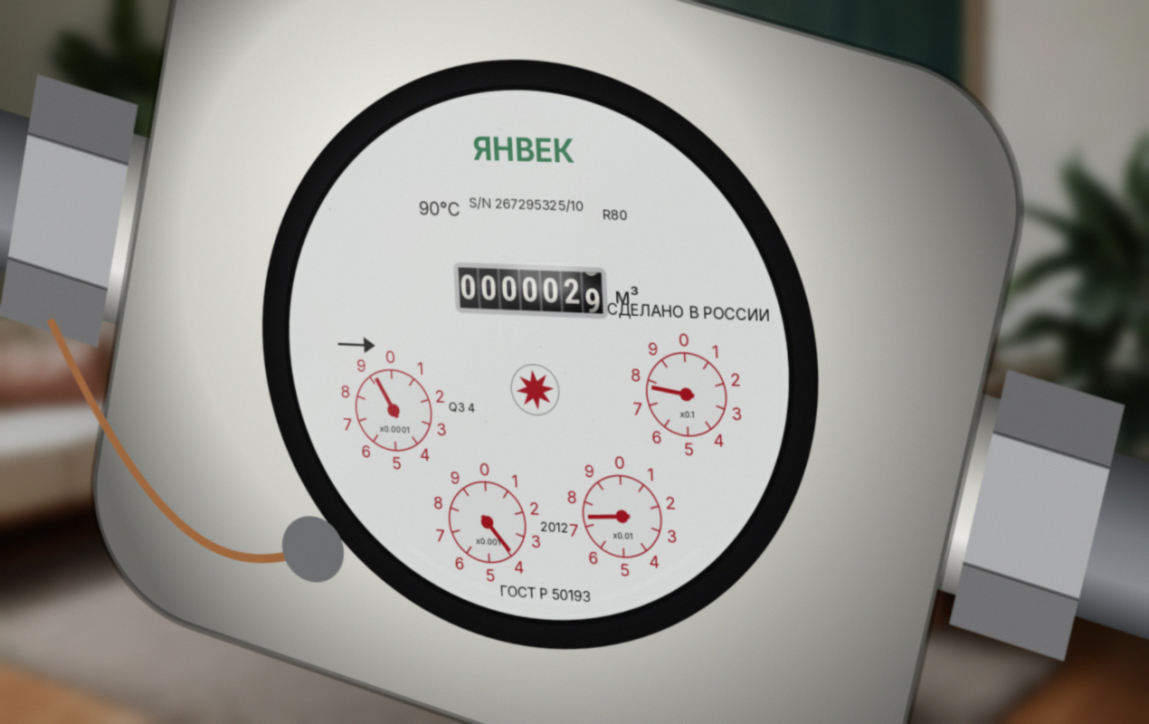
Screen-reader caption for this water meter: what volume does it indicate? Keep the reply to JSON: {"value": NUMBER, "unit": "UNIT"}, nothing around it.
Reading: {"value": 28.7739, "unit": "m³"}
